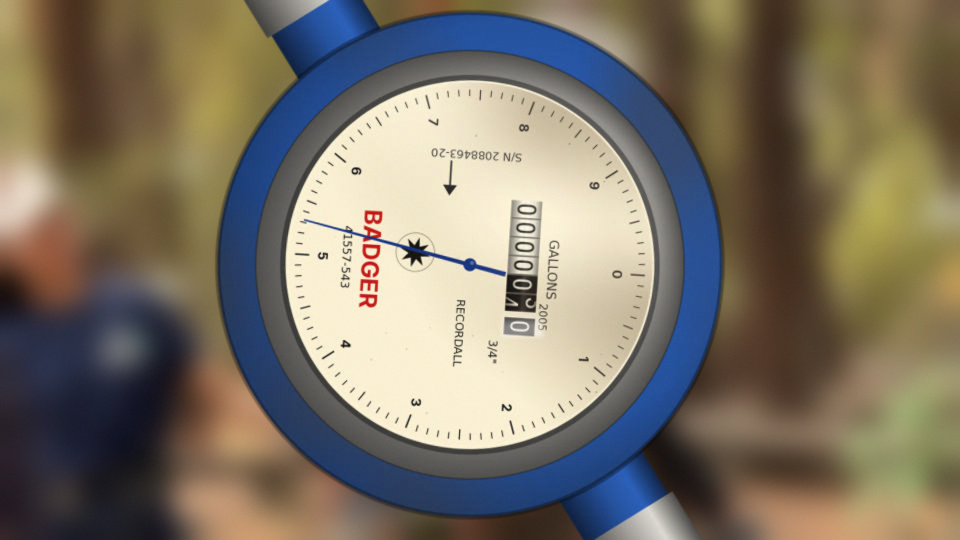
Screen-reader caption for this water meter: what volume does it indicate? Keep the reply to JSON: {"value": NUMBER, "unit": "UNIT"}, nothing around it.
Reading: {"value": 35.3, "unit": "gal"}
